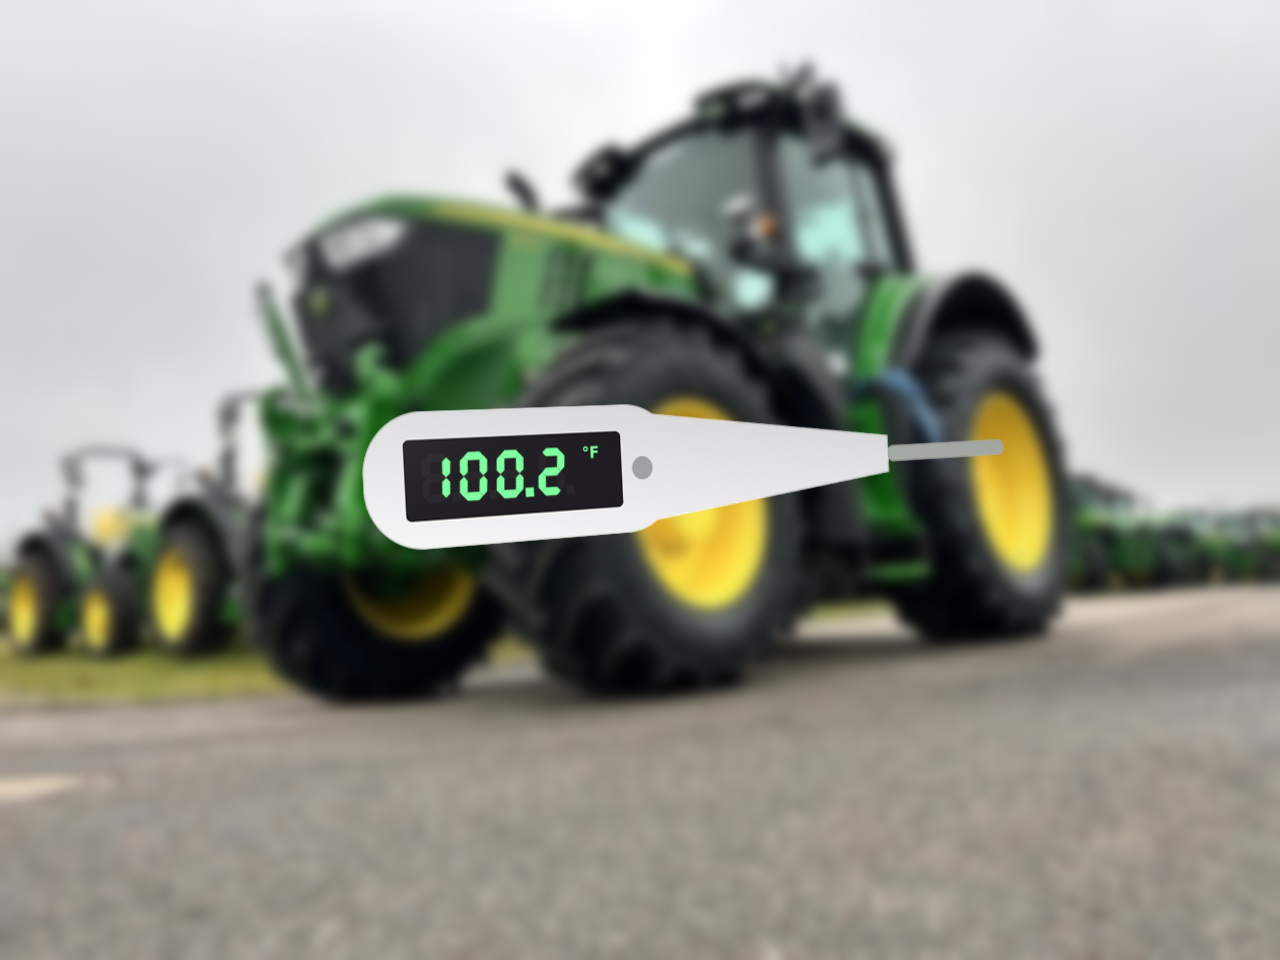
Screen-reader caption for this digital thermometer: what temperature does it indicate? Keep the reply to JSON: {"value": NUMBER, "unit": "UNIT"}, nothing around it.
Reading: {"value": 100.2, "unit": "°F"}
